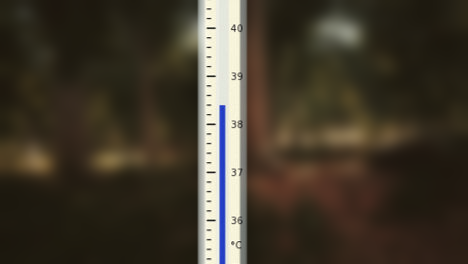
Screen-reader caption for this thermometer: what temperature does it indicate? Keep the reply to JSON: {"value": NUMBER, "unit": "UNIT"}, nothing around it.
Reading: {"value": 38.4, "unit": "°C"}
